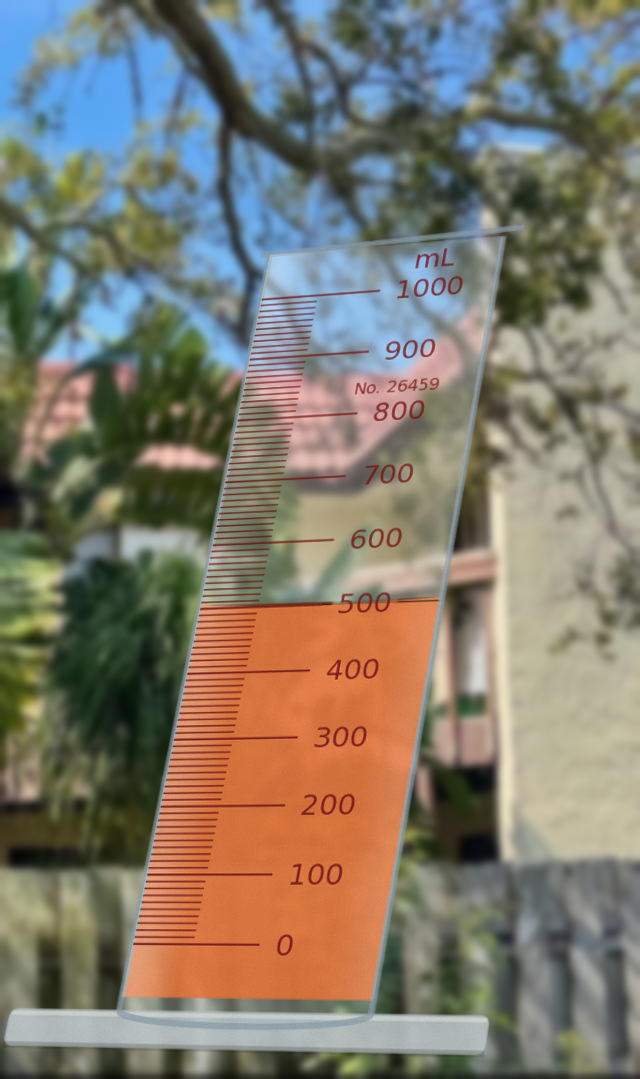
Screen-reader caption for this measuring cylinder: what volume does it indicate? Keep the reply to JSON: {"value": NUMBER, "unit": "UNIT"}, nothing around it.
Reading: {"value": 500, "unit": "mL"}
